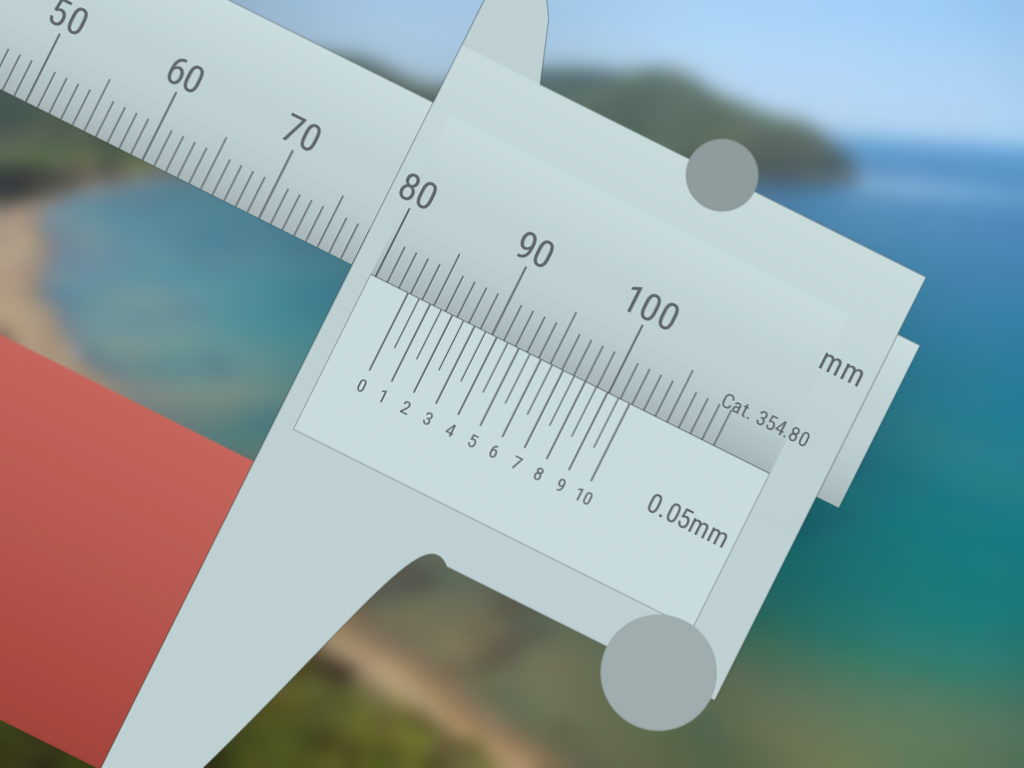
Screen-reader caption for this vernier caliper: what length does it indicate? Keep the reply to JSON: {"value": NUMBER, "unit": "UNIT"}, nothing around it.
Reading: {"value": 82.8, "unit": "mm"}
